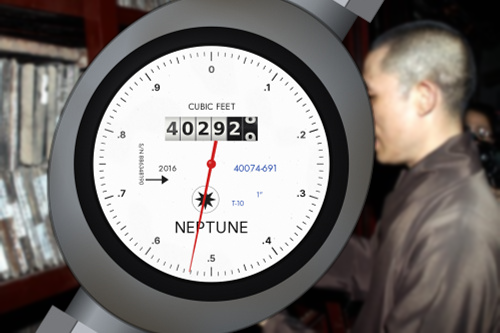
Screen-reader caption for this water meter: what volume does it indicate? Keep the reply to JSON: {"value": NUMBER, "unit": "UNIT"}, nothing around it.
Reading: {"value": 402928.53, "unit": "ft³"}
